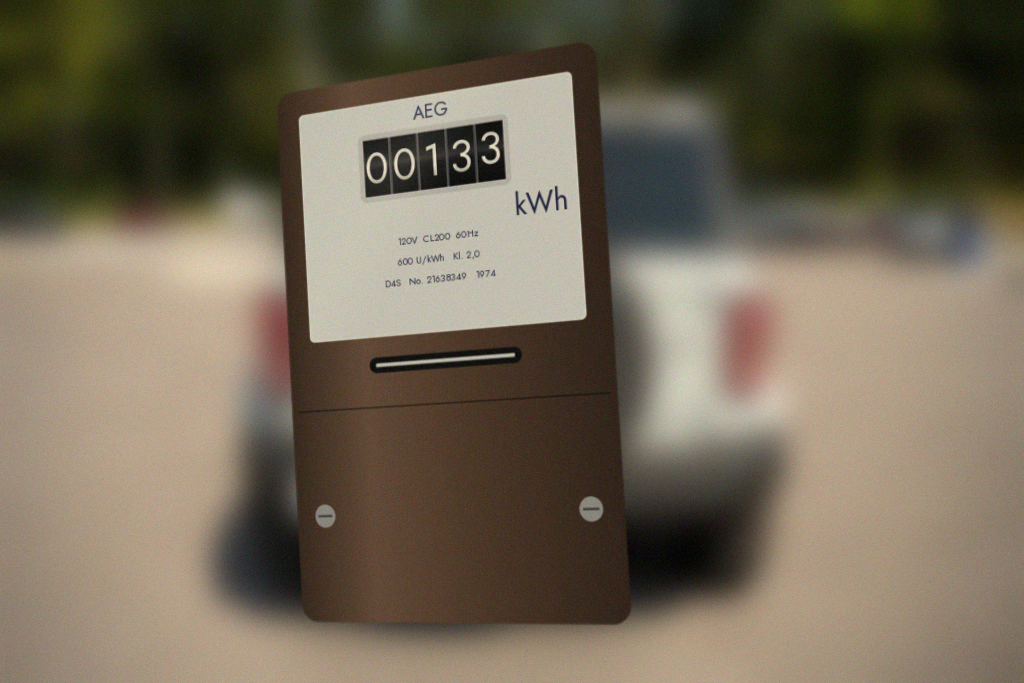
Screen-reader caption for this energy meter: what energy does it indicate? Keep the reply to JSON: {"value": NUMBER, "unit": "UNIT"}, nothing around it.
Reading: {"value": 133, "unit": "kWh"}
